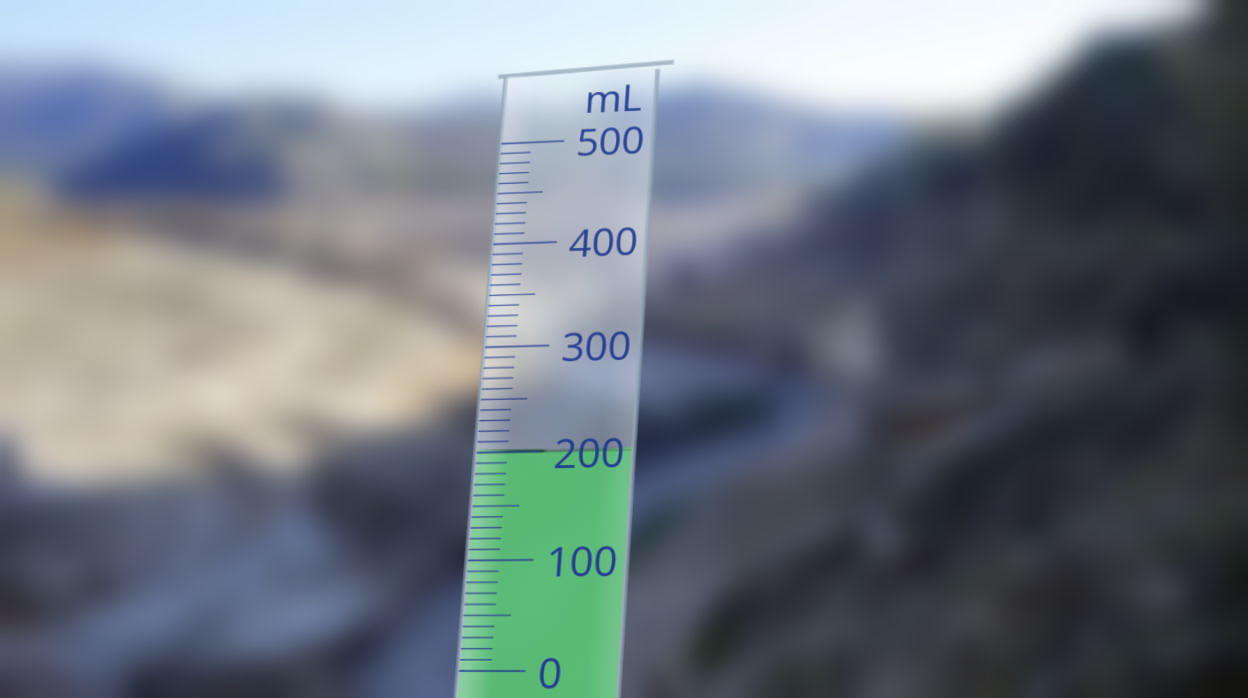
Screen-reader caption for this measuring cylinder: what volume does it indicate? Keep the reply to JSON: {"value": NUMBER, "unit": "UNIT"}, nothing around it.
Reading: {"value": 200, "unit": "mL"}
